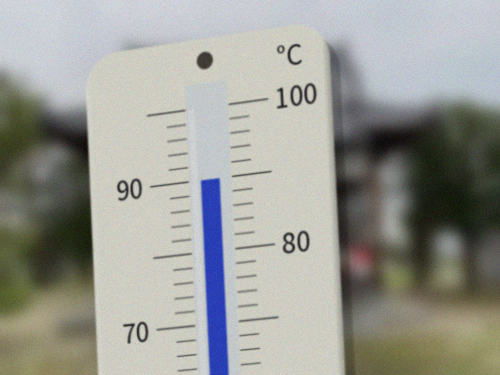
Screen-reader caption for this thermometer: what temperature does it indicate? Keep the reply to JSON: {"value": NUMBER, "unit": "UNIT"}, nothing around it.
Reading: {"value": 90, "unit": "°C"}
